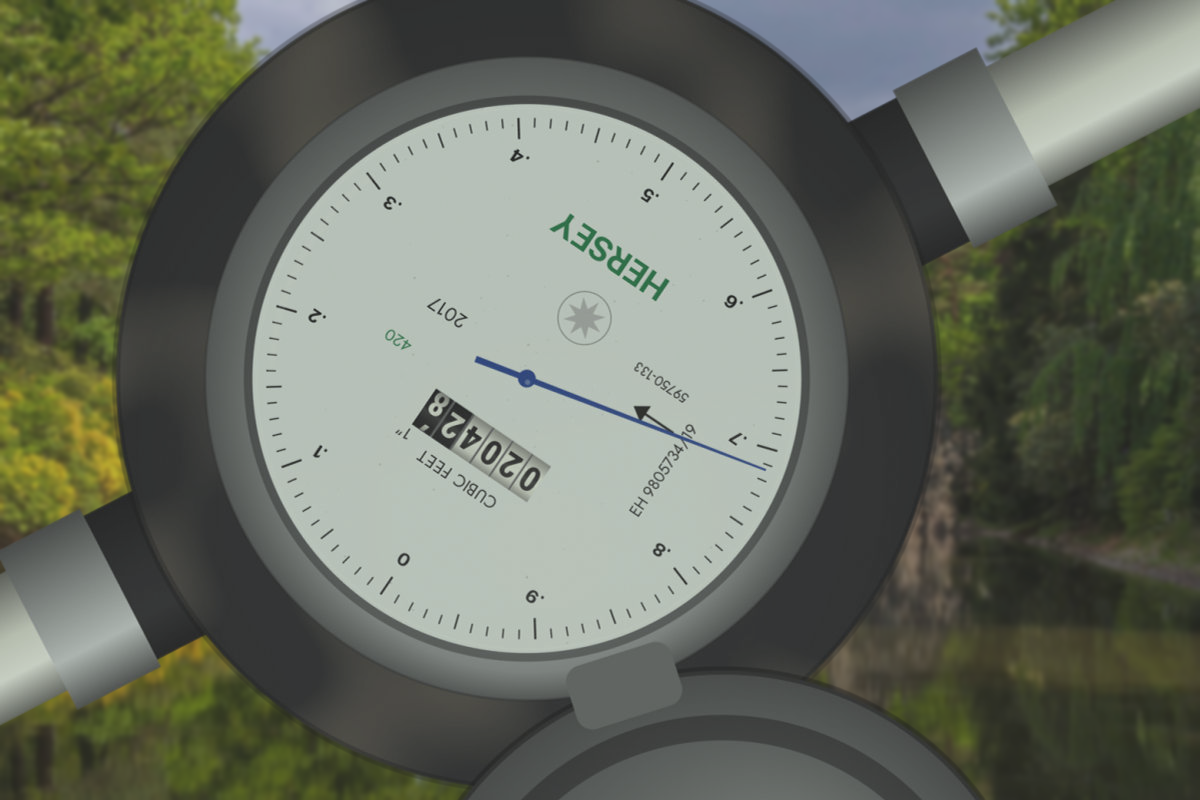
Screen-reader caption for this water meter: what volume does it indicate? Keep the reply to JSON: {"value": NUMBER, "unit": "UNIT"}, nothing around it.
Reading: {"value": 20427.71, "unit": "ft³"}
